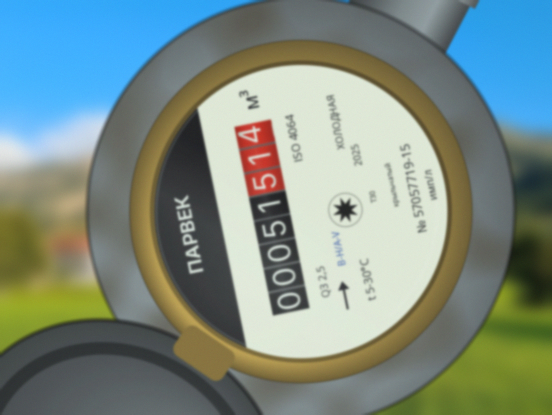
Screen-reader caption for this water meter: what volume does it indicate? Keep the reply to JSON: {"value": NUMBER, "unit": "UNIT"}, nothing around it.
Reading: {"value": 51.514, "unit": "m³"}
